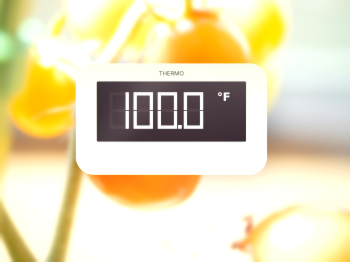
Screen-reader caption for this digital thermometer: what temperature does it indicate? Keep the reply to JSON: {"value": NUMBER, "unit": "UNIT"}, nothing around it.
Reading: {"value": 100.0, "unit": "°F"}
